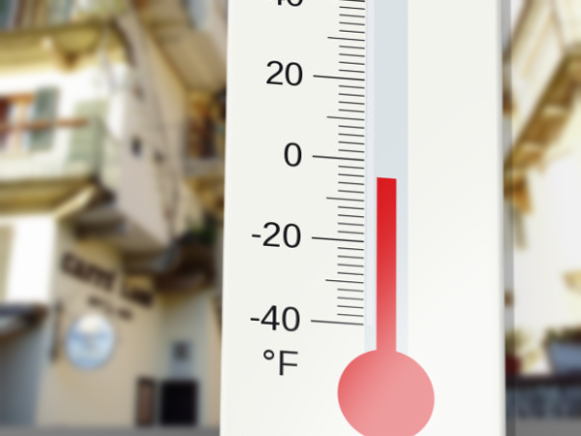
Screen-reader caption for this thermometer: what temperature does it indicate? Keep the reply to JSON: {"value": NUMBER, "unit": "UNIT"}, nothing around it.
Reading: {"value": -4, "unit": "°F"}
